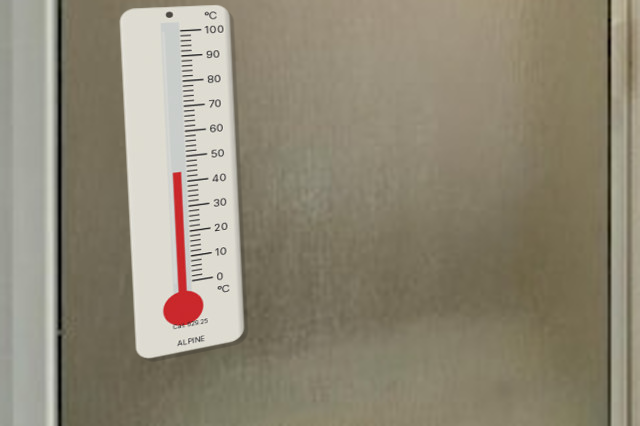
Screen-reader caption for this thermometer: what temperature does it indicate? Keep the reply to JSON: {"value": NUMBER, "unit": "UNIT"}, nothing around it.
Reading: {"value": 44, "unit": "°C"}
